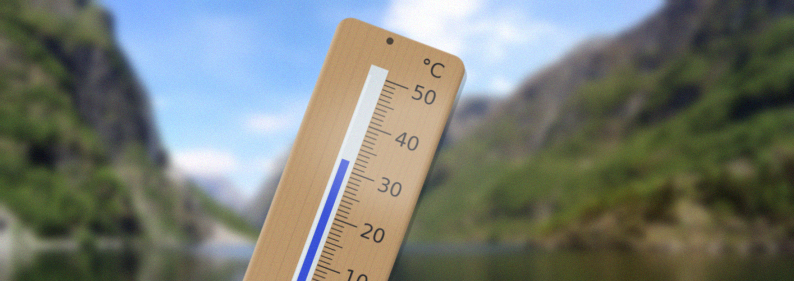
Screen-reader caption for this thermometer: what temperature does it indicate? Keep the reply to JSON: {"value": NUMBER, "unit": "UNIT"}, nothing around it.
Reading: {"value": 32, "unit": "°C"}
